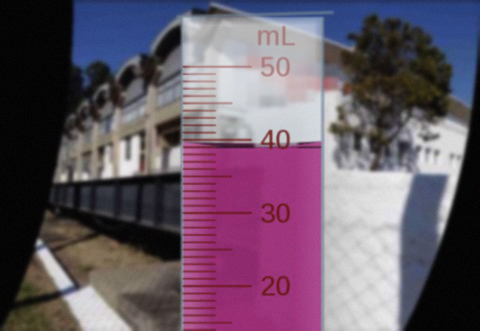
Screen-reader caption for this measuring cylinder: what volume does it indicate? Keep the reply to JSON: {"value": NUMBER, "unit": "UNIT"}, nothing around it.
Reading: {"value": 39, "unit": "mL"}
